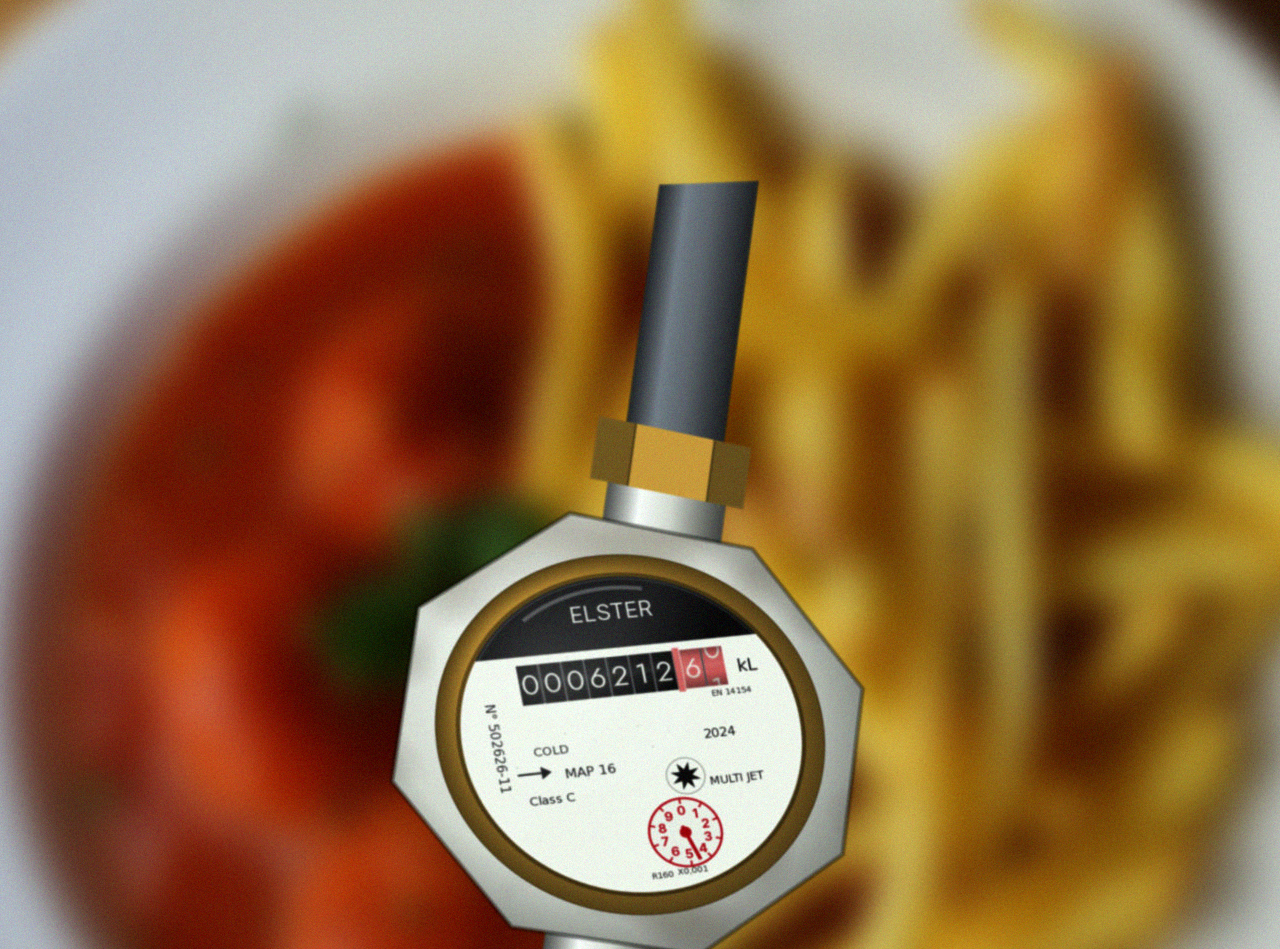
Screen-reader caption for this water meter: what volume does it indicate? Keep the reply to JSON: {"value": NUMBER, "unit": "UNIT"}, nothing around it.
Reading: {"value": 6212.604, "unit": "kL"}
